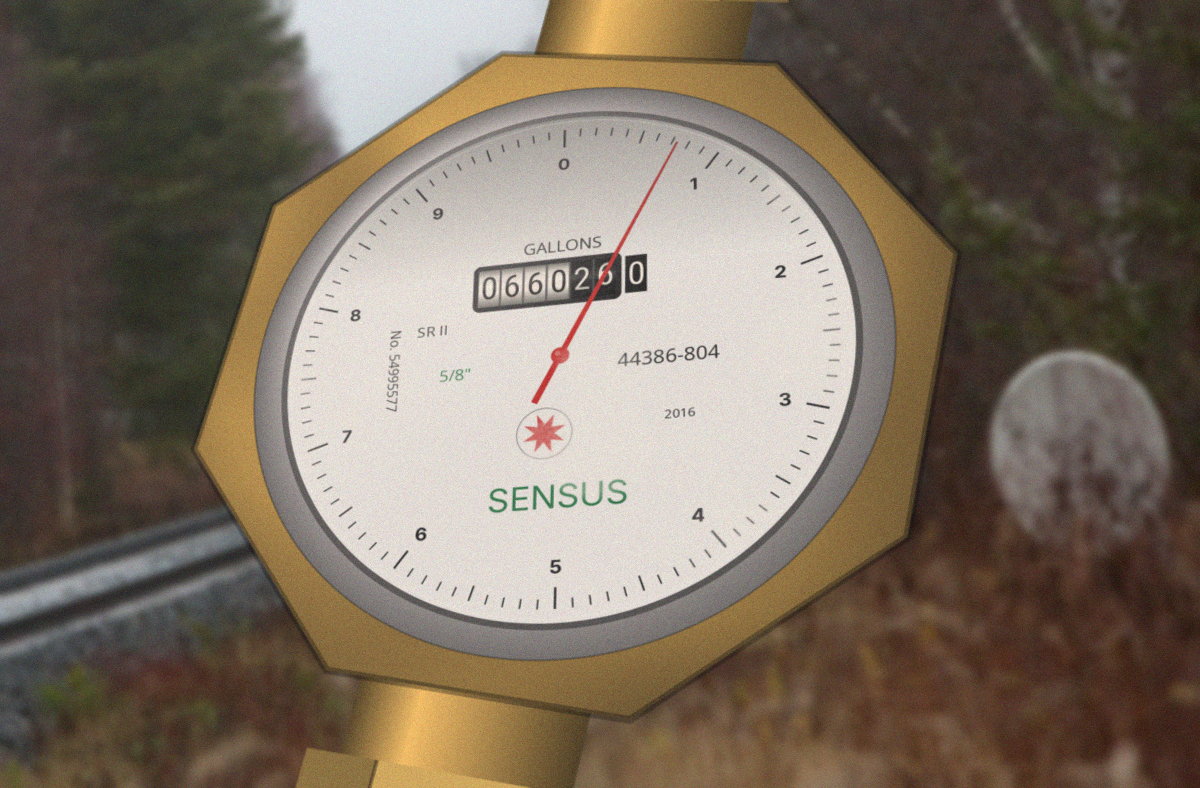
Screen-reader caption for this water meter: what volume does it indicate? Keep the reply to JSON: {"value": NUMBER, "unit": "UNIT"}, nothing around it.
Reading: {"value": 660260.7, "unit": "gal"}
